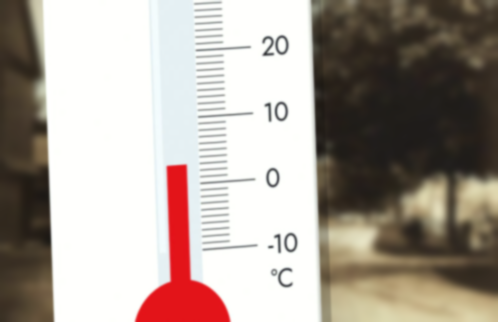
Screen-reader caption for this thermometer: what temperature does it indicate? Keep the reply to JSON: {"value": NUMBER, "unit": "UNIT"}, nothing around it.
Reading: {"value": 3, "unit": "°C"}
